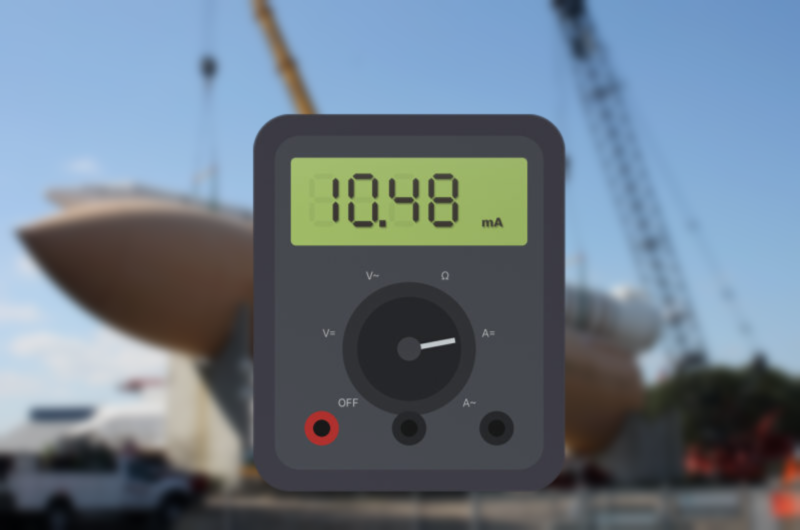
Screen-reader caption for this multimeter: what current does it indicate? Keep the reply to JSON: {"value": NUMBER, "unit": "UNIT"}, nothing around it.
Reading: {"value": 10.48, "unit": "mA"}
